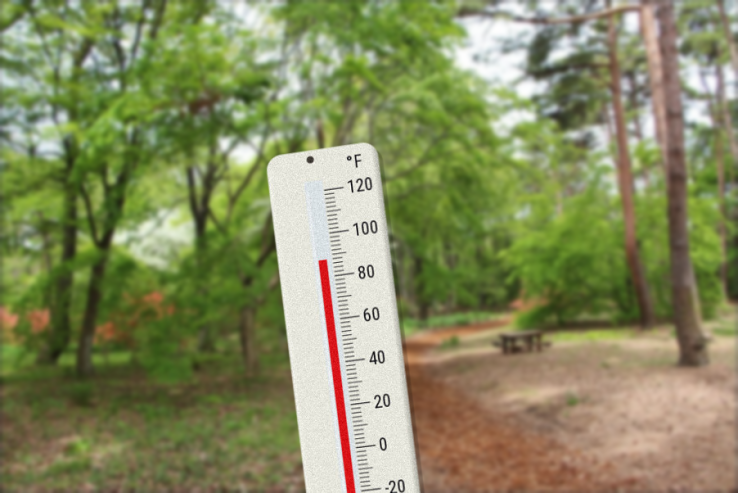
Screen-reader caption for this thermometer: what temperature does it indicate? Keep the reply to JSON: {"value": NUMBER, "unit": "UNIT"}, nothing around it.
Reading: {"value": 88, "unit": "°F"}
